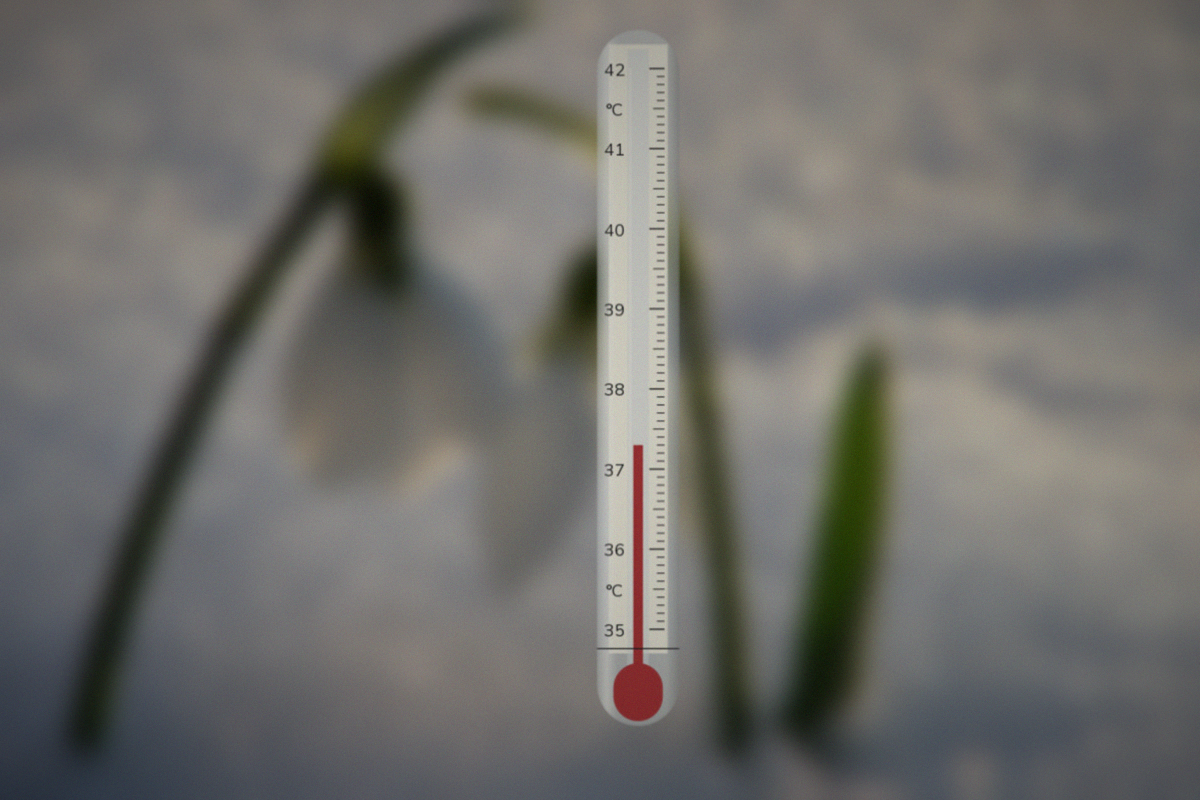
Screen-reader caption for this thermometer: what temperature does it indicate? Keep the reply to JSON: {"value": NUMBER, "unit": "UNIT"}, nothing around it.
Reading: {"value": 37.3, "unit": "°C"}
